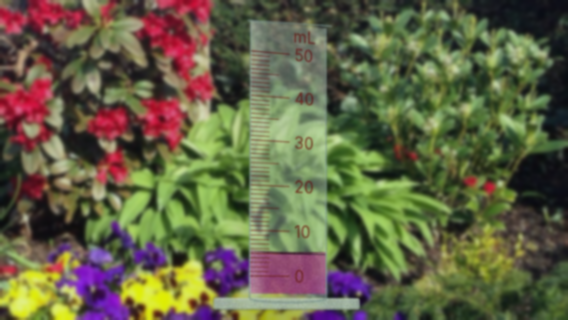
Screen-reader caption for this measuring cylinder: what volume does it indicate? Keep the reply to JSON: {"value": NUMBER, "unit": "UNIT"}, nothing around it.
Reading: {"value": 5, "unit": "mL"}
